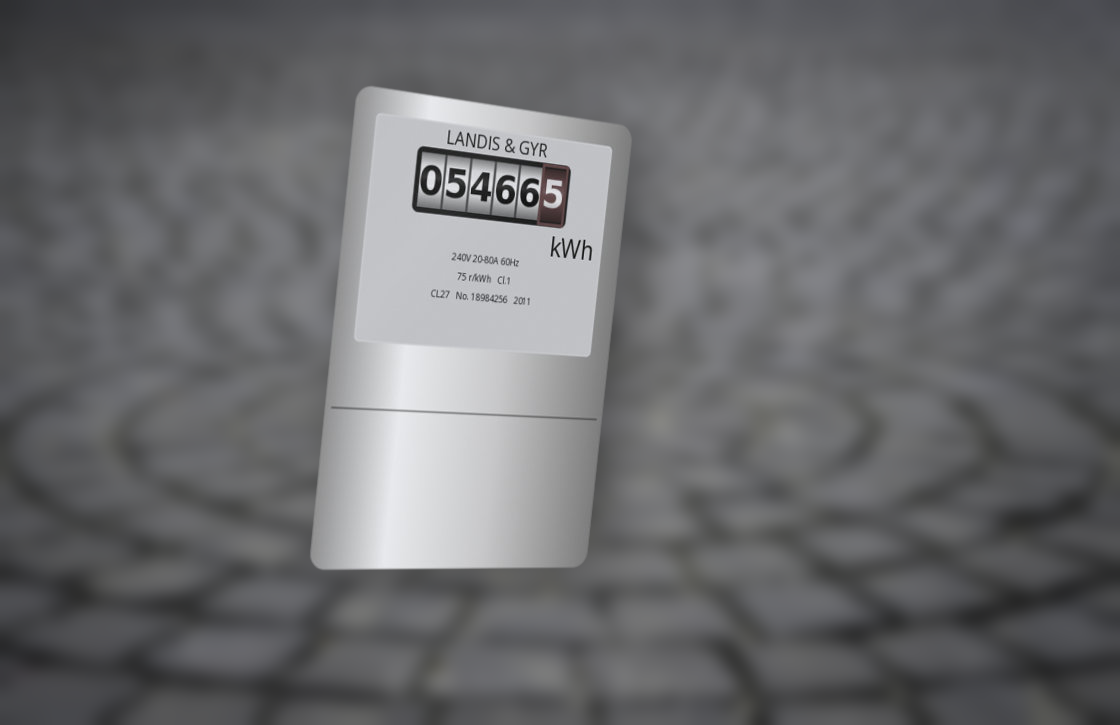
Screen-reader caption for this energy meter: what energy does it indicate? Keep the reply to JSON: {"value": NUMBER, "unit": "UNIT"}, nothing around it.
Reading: {"value": 5466.5, "unit": "kWh"}
